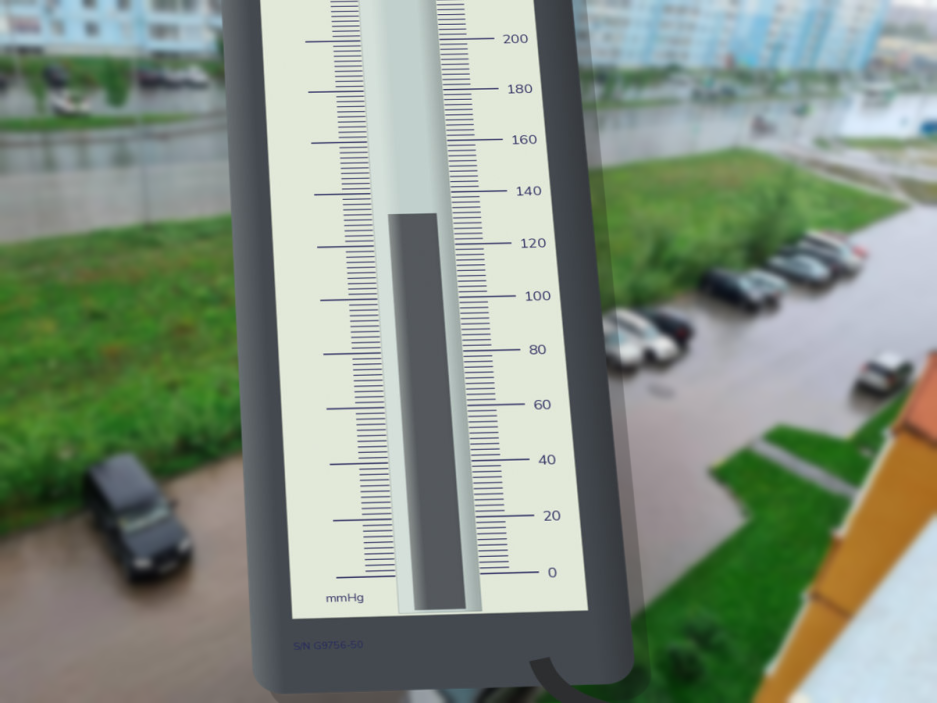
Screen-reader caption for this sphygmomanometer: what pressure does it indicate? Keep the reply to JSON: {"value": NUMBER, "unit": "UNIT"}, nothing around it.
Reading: {"value": 132, "unit": "mmHg"}
